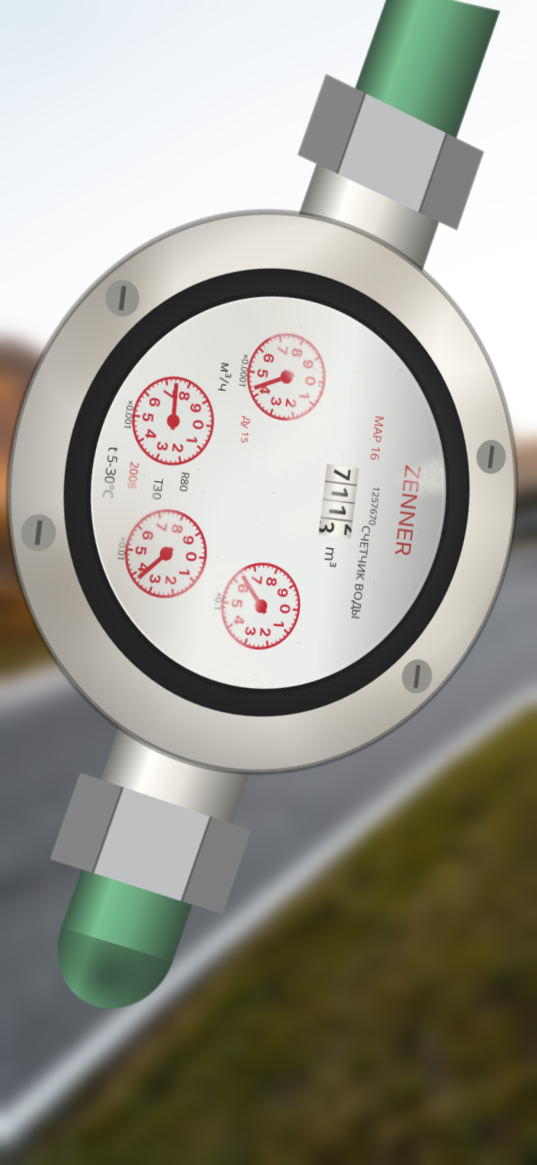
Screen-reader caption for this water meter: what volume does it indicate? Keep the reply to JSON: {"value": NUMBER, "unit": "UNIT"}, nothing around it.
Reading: {"value": 7112.6374, "unit": "m³"}
